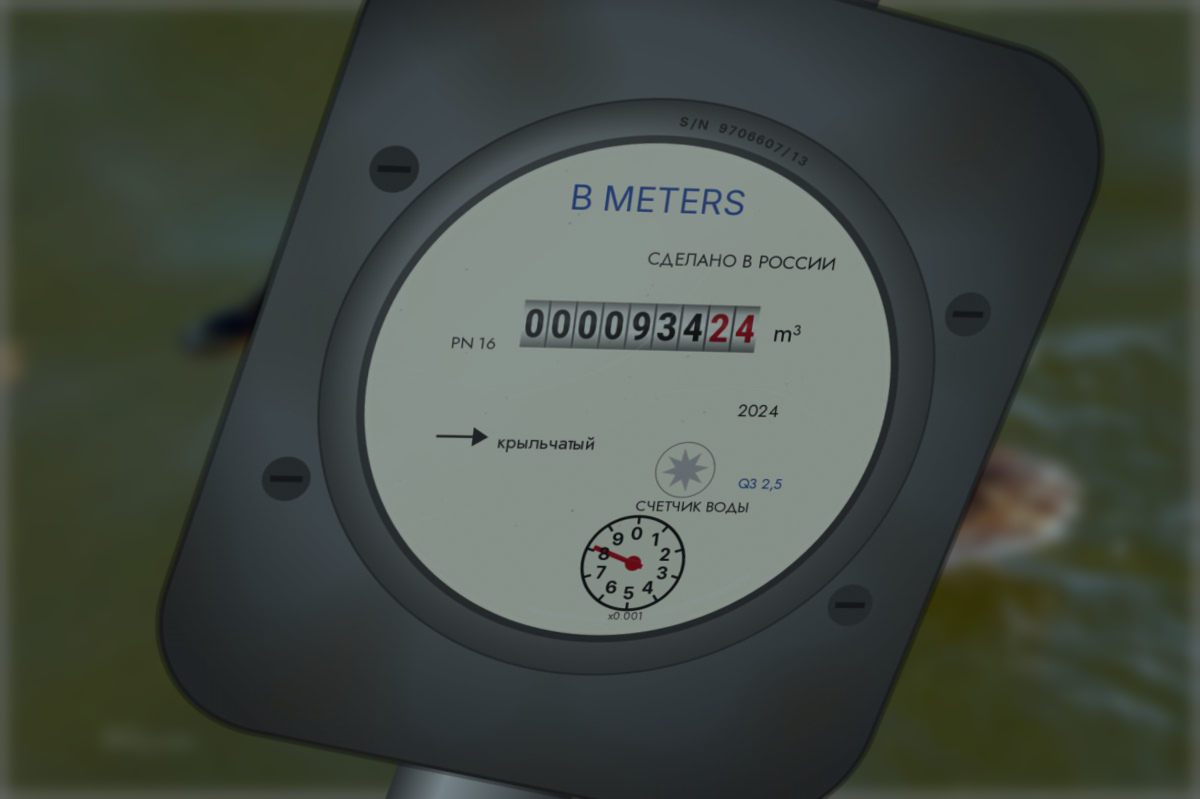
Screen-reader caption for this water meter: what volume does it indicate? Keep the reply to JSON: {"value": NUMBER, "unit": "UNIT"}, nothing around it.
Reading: {"value": 934.248, "unit": "m³"}
